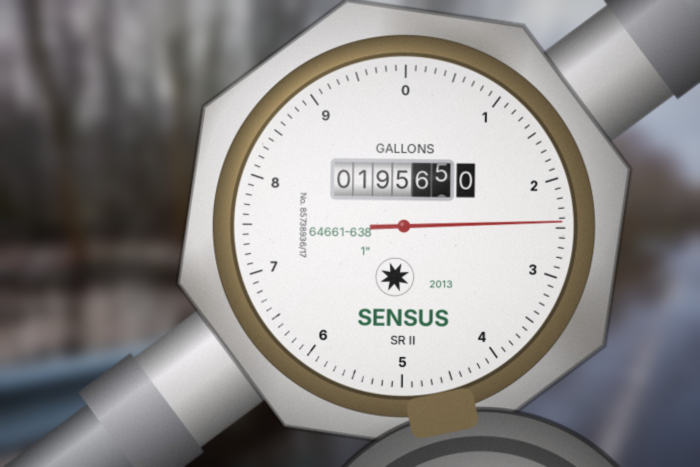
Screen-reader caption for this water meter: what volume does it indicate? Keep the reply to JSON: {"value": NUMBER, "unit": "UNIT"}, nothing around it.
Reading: {"value": 195652.4, "unit": "gal"}
